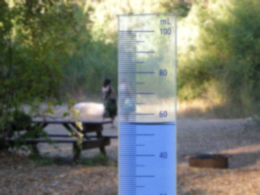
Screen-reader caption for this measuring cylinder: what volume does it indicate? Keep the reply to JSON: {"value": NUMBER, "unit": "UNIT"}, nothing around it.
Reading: {"value": 55, "unit": "mL"}
